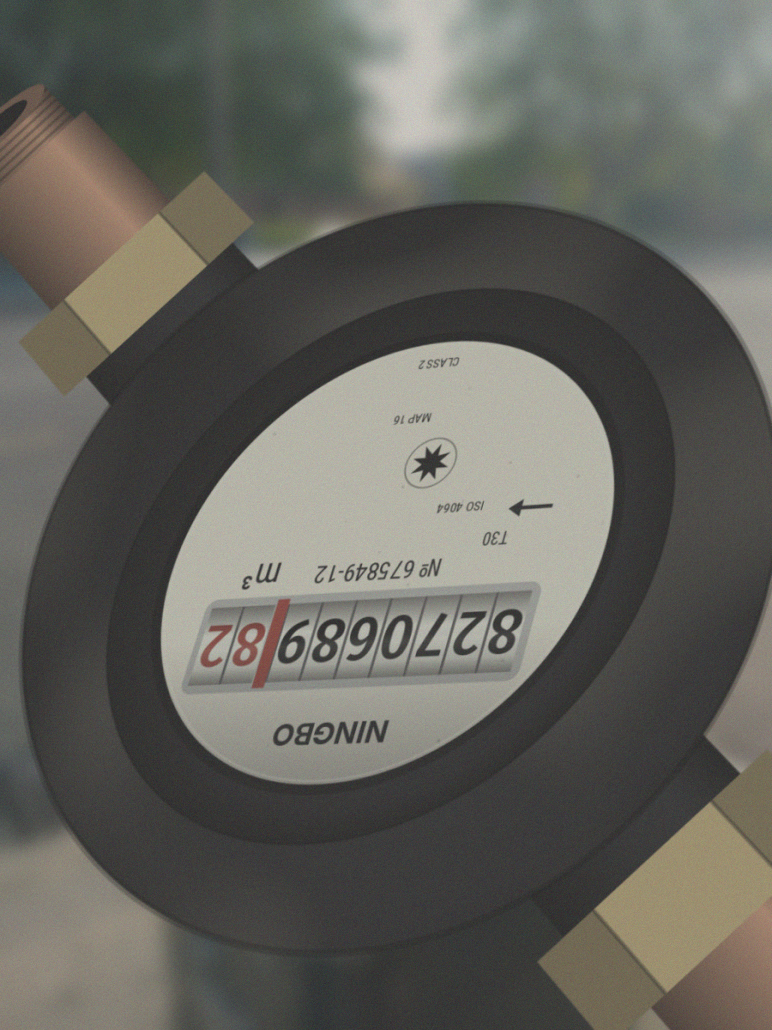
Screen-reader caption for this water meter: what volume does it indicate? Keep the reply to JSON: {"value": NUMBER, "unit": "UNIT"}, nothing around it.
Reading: {"value": 8270689.82, "unit": "m³"}
